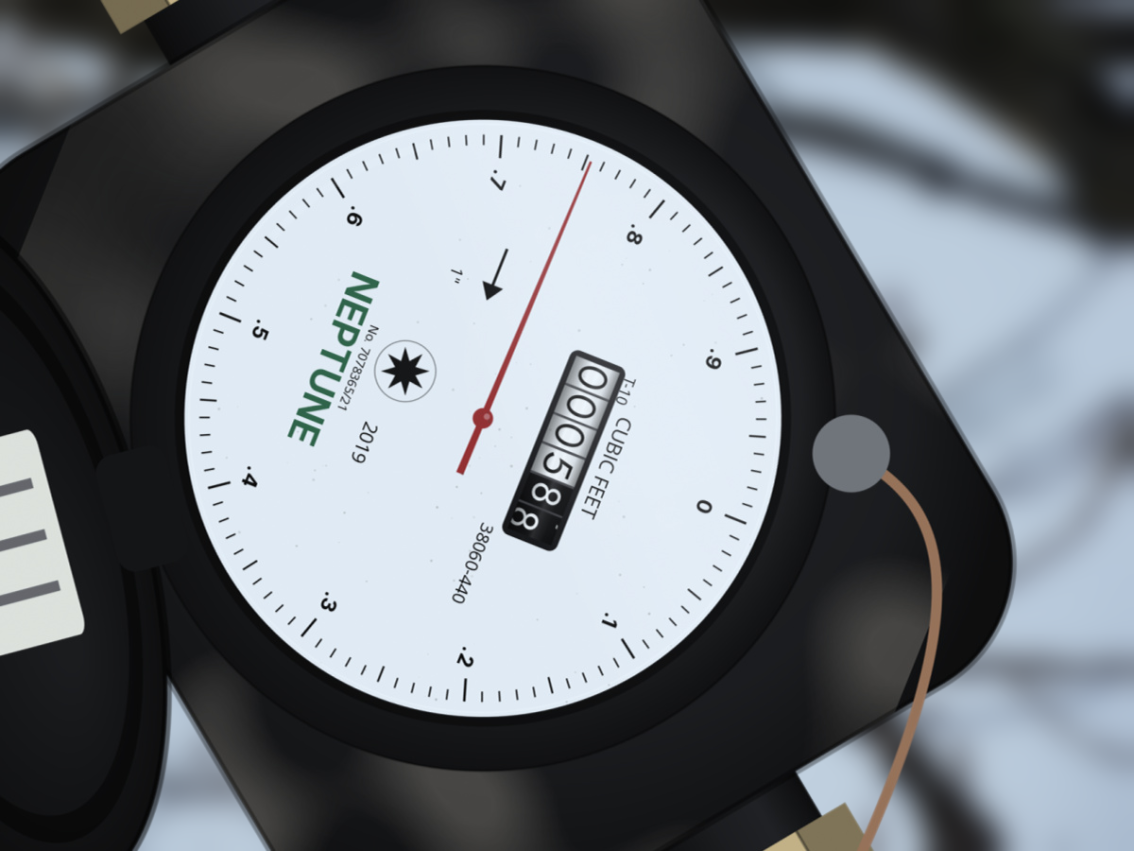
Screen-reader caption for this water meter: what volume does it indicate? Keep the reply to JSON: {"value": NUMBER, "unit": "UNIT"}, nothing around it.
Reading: {"value": 587.75, "unit": "ft³"}
